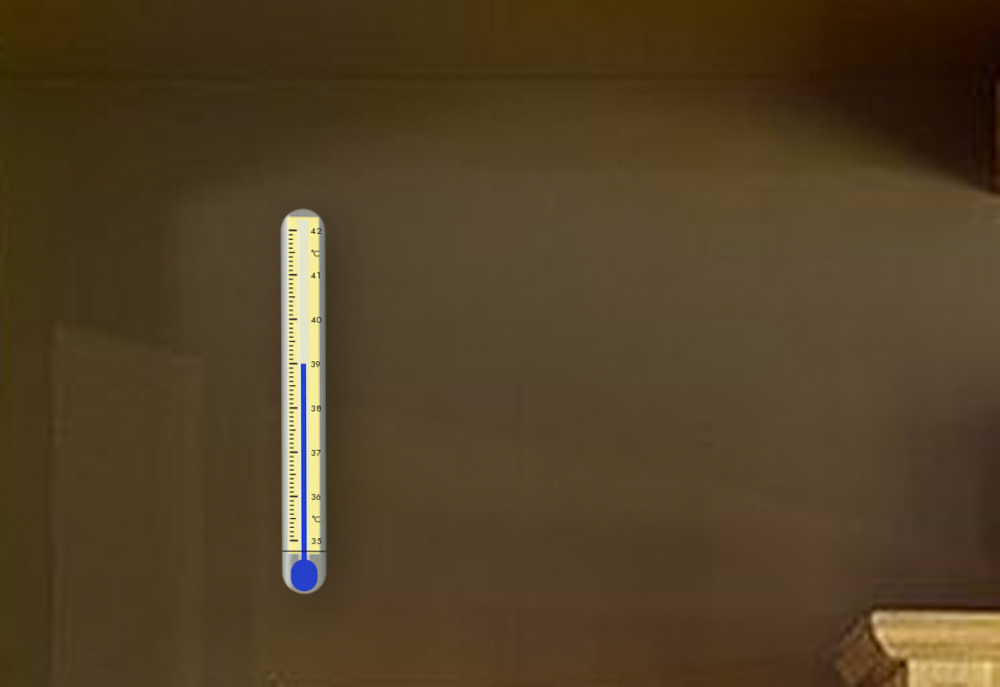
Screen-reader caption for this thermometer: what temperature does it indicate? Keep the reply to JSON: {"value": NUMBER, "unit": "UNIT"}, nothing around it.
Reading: {"value": 39, "unit": "°C"}
